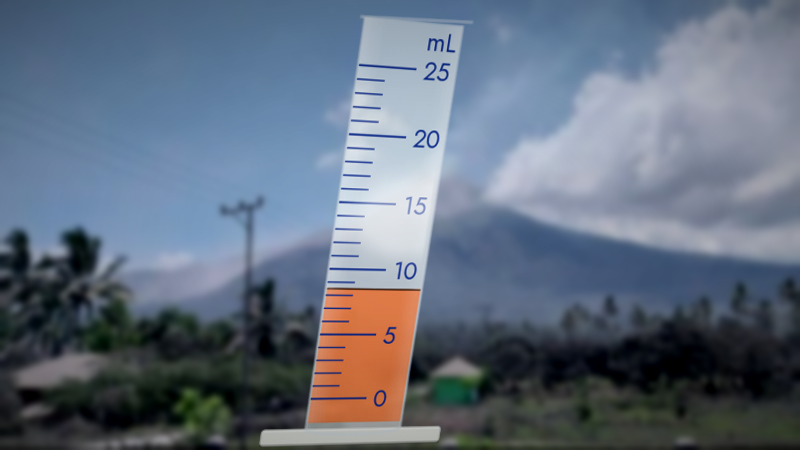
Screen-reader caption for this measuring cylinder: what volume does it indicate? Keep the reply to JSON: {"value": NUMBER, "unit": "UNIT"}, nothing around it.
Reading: {"value": 8.5, "unit": "mL"}
